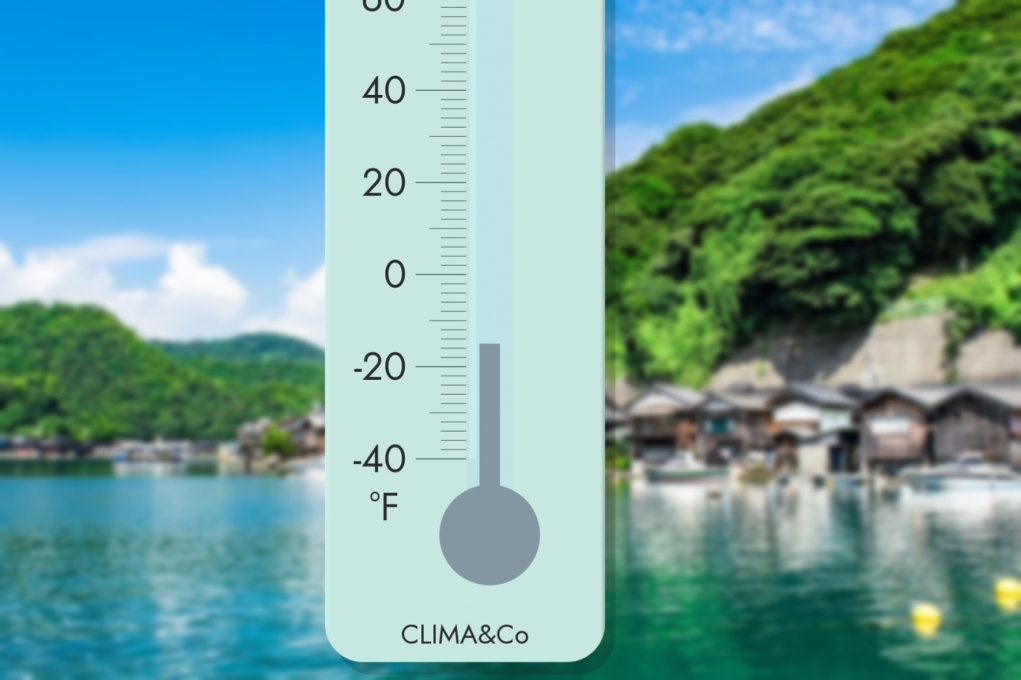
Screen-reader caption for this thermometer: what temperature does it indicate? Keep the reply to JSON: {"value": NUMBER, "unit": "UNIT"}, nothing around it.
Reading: {"value": -15, "unit": "°F"}
